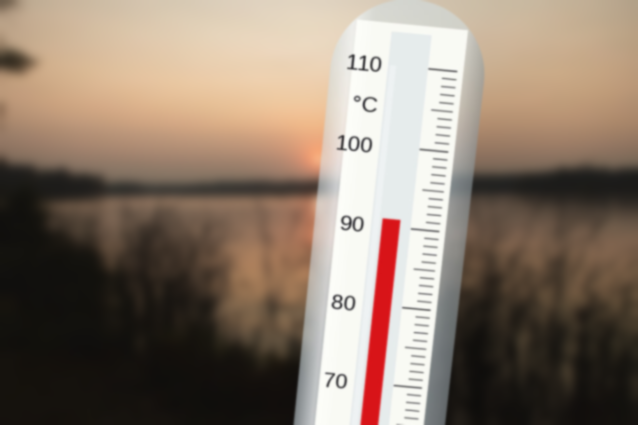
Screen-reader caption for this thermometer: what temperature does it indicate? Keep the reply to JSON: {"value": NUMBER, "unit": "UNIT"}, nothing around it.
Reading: {"value": 91, "unit": "°C"}
